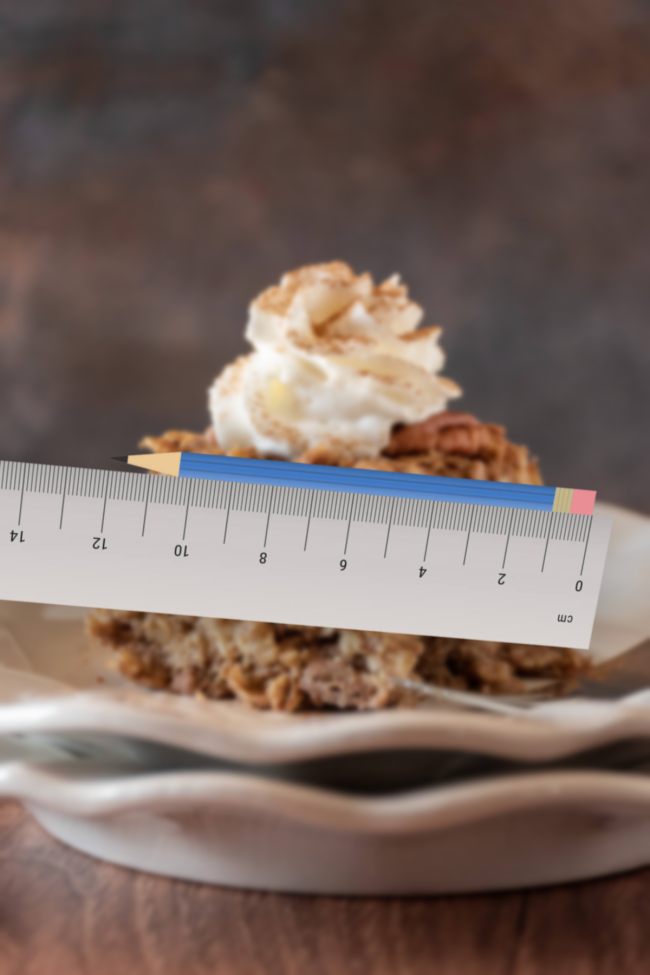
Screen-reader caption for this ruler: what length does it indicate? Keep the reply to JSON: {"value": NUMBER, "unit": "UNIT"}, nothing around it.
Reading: {"value": 12, "unit": "cm"}
